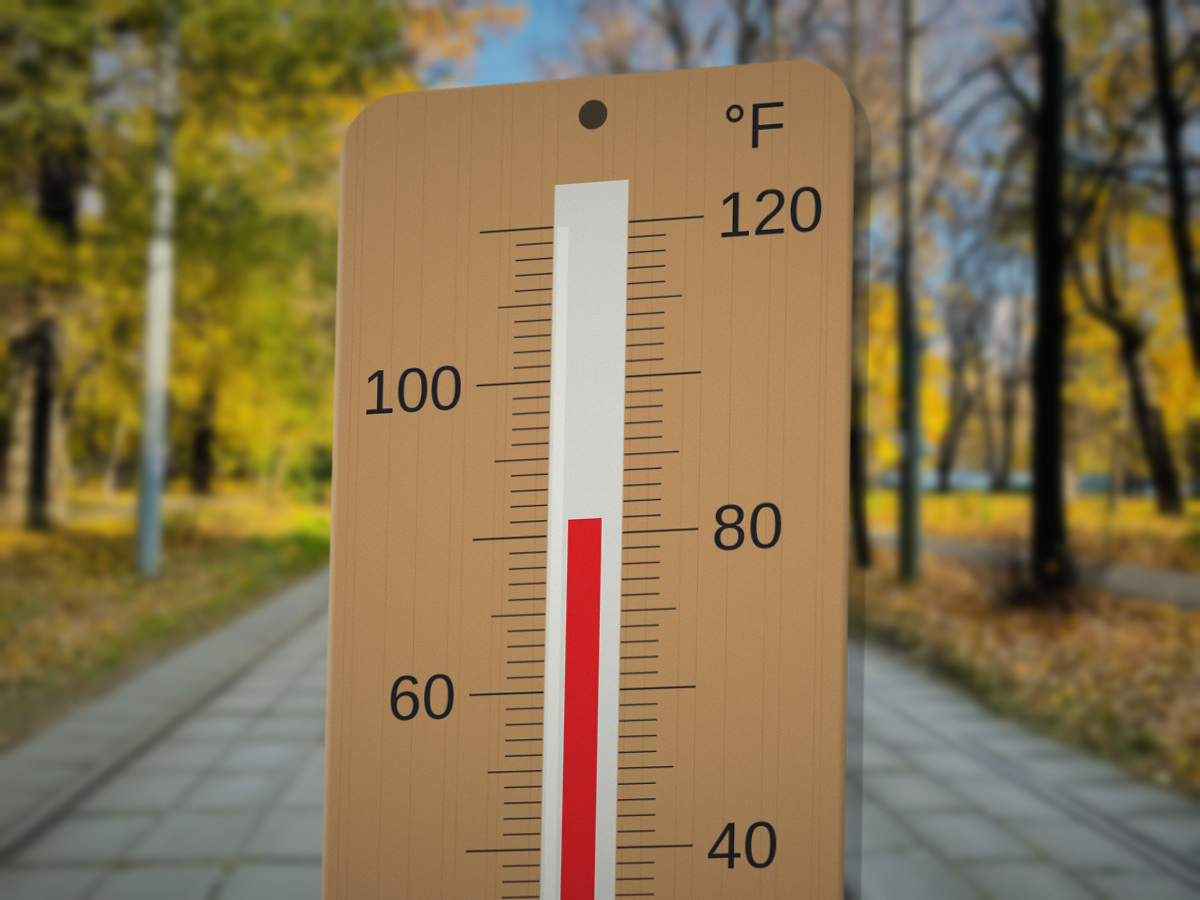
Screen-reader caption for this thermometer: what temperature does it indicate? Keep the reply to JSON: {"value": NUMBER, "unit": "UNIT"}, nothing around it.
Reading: {"value": 82, "unit": "°F"}
